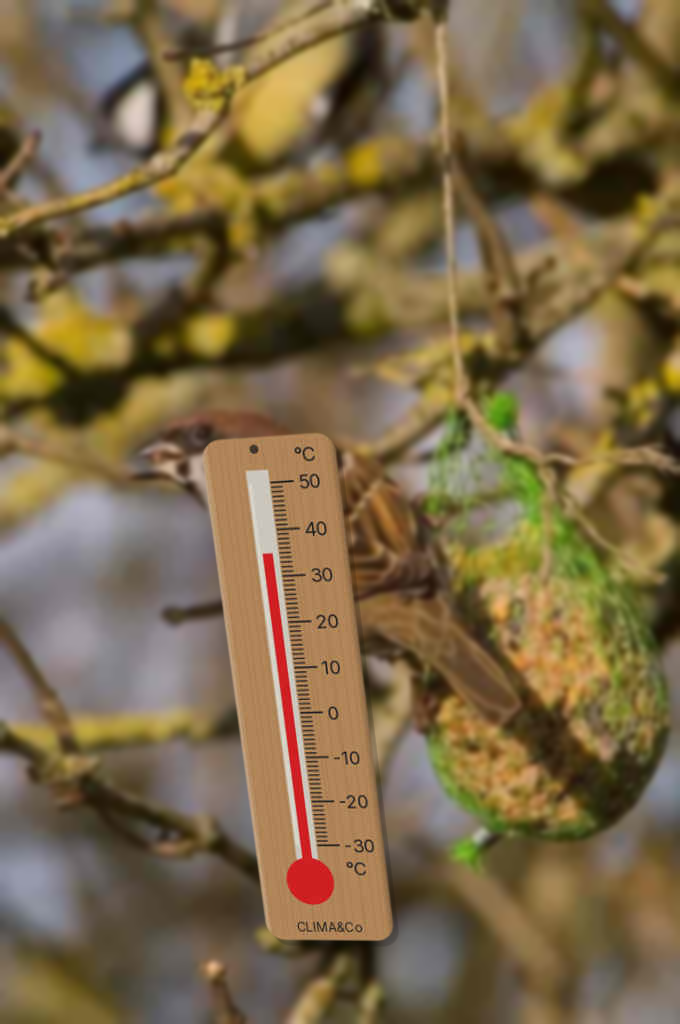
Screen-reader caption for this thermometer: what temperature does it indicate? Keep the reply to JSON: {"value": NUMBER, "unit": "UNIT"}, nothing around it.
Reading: {"value": 35, "unit": "°C"}
